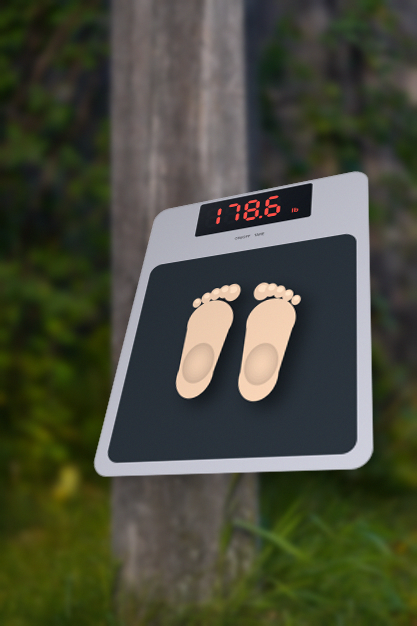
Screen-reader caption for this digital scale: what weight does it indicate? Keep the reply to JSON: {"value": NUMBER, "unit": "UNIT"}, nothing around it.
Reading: {"value": 178.6, "unit": "lb"}
